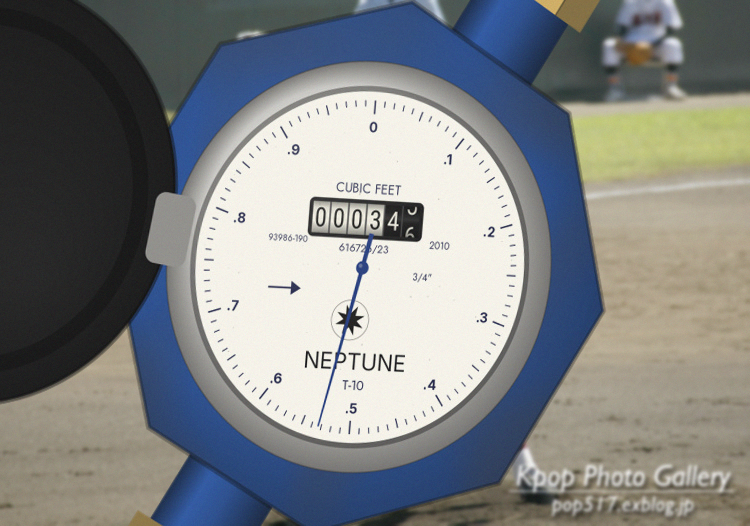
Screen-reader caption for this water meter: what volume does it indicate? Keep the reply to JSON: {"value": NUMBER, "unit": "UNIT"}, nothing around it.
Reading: {"value": 345.53, "unit": "ft³"}
